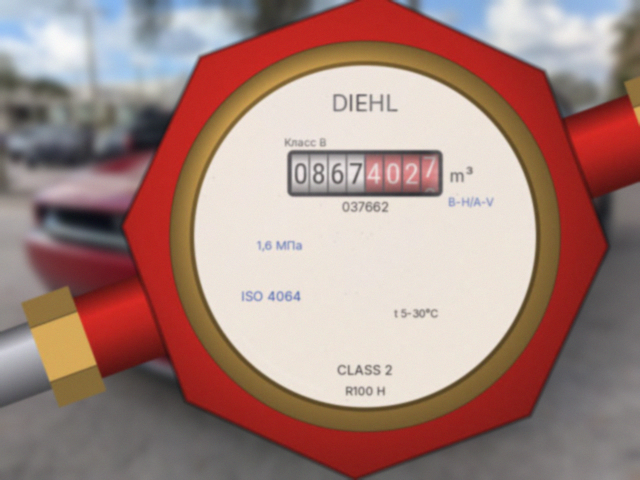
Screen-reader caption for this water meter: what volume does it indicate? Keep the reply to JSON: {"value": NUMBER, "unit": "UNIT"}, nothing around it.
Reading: {"value": 867.4027, "unit": "m³"}
